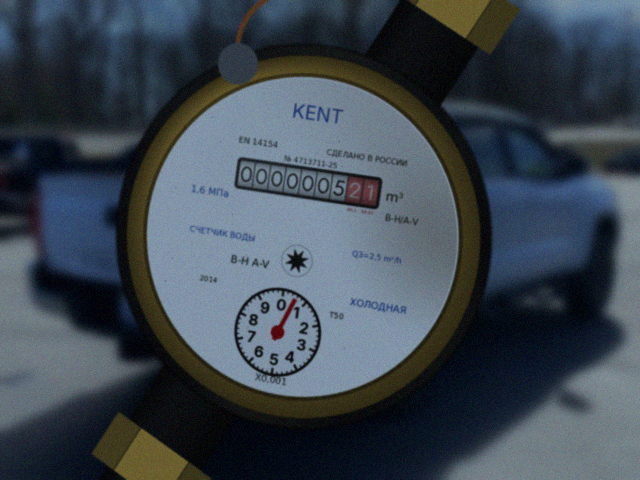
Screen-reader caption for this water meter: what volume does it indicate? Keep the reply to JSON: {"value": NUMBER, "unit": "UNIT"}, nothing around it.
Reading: {"value": 5.210, "unit": "m³"}
